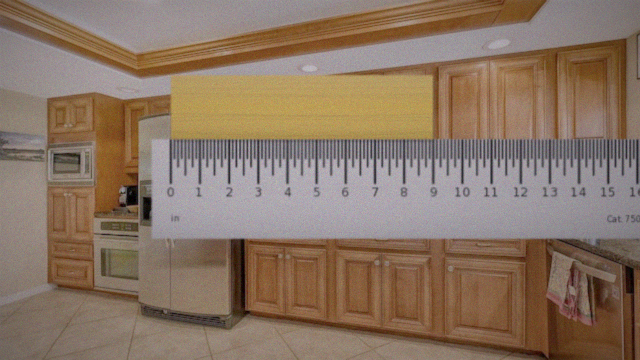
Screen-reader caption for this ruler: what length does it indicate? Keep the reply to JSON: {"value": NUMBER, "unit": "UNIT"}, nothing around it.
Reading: {"value": 9, "unit": "in"}
